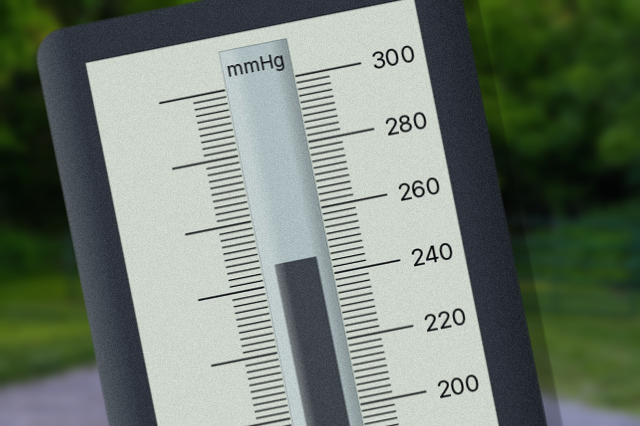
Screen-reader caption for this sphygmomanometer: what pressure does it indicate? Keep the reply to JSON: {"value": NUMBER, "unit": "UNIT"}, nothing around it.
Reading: {"value": 246, "unit": "mmHg"}
